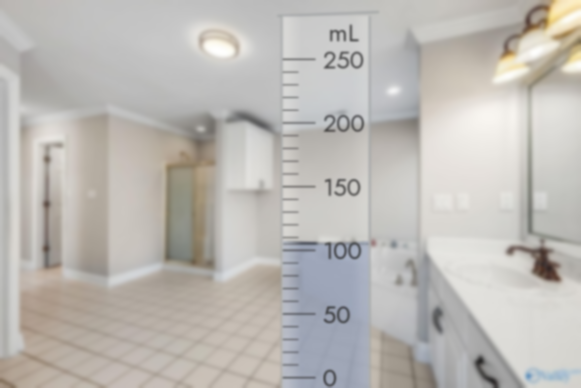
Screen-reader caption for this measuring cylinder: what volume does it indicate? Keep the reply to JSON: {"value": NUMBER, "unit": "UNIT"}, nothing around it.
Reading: {"value": 105, "unit": "mL"}
